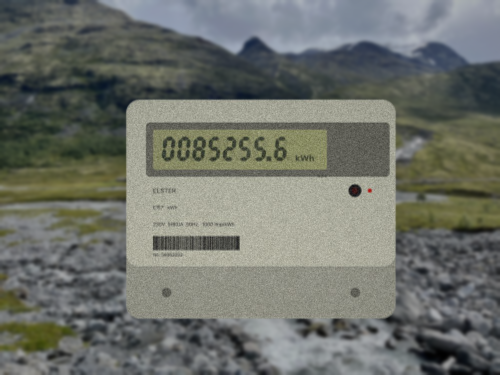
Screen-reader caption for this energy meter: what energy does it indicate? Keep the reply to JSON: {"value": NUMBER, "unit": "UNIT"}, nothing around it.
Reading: {"value": 85255.6, "unit": "kWh"}
